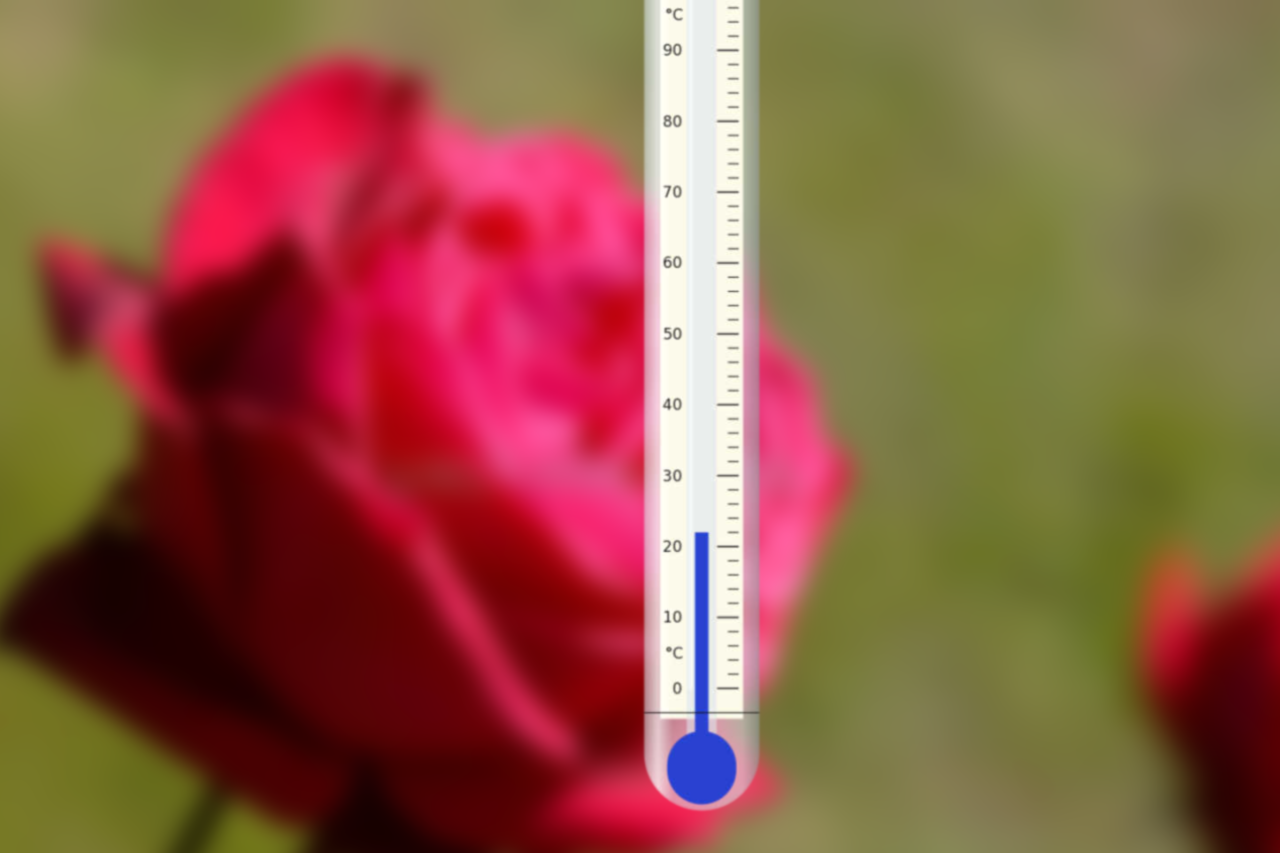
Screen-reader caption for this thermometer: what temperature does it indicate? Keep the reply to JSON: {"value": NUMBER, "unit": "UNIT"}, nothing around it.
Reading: {"value": 22, "unit": "°C"}
